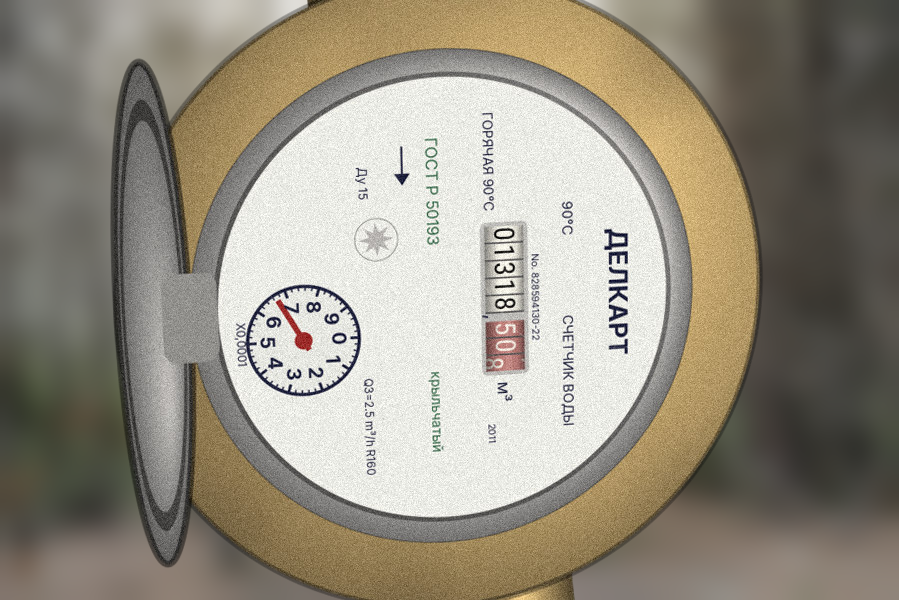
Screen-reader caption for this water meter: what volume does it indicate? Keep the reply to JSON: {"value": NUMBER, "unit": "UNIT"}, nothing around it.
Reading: {"value": 1318.5076, "unit": "m³"}
